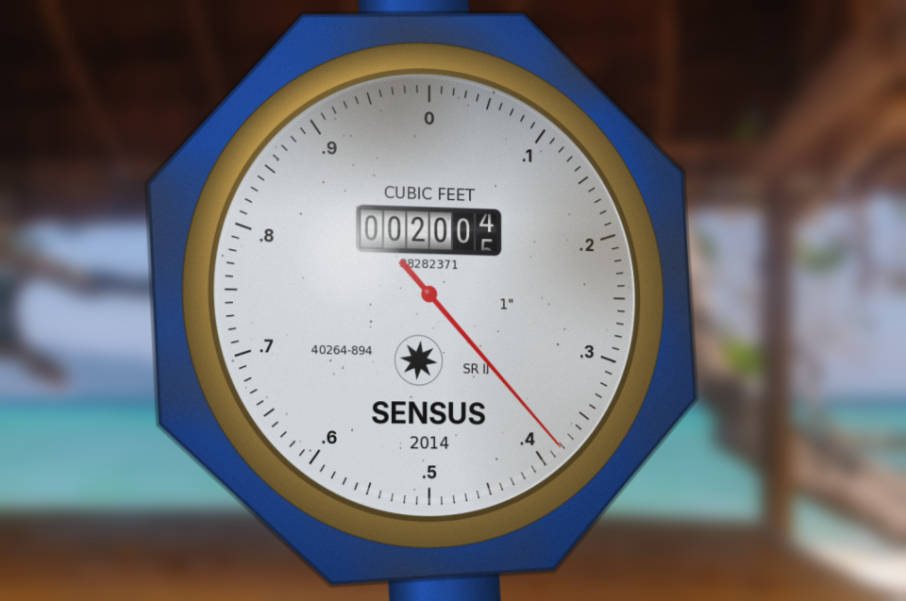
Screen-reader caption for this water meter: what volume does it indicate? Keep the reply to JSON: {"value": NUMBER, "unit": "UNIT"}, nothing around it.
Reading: {"value": 2004.38, "unit": "ft³"}
